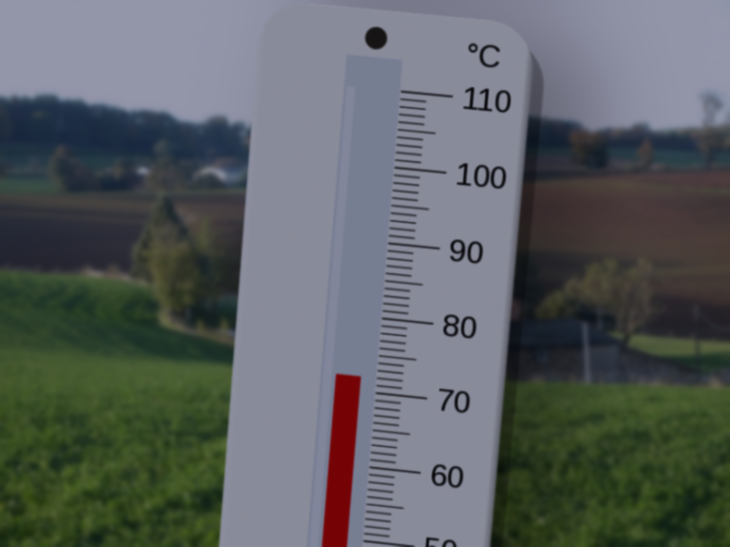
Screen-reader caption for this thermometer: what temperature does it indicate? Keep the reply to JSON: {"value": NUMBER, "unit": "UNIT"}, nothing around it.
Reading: {"value": 72, "unit": "°C"}
